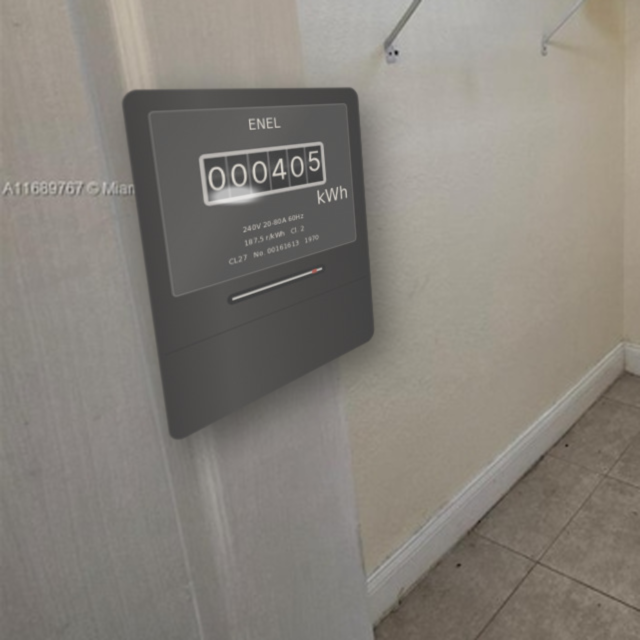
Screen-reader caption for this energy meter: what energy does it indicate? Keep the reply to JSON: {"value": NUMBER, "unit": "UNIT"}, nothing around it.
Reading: {"value": 405, "unit": "kWh"}
